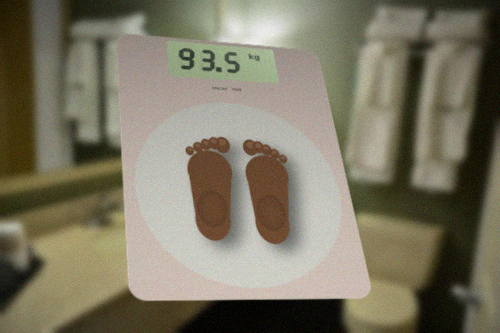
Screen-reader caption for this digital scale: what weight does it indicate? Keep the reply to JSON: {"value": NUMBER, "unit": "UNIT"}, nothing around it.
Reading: {"value": 93.5, "unit": "kg"}
